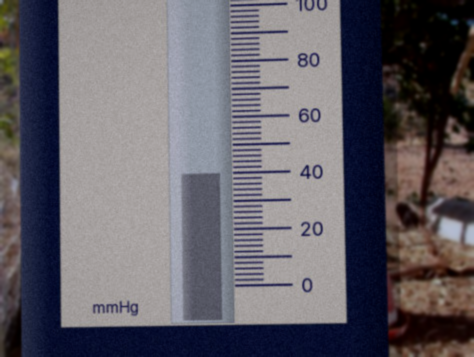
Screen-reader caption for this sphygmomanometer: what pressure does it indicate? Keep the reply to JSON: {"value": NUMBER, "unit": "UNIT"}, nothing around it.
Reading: {"value": 40, "unit": "mmHg"}
